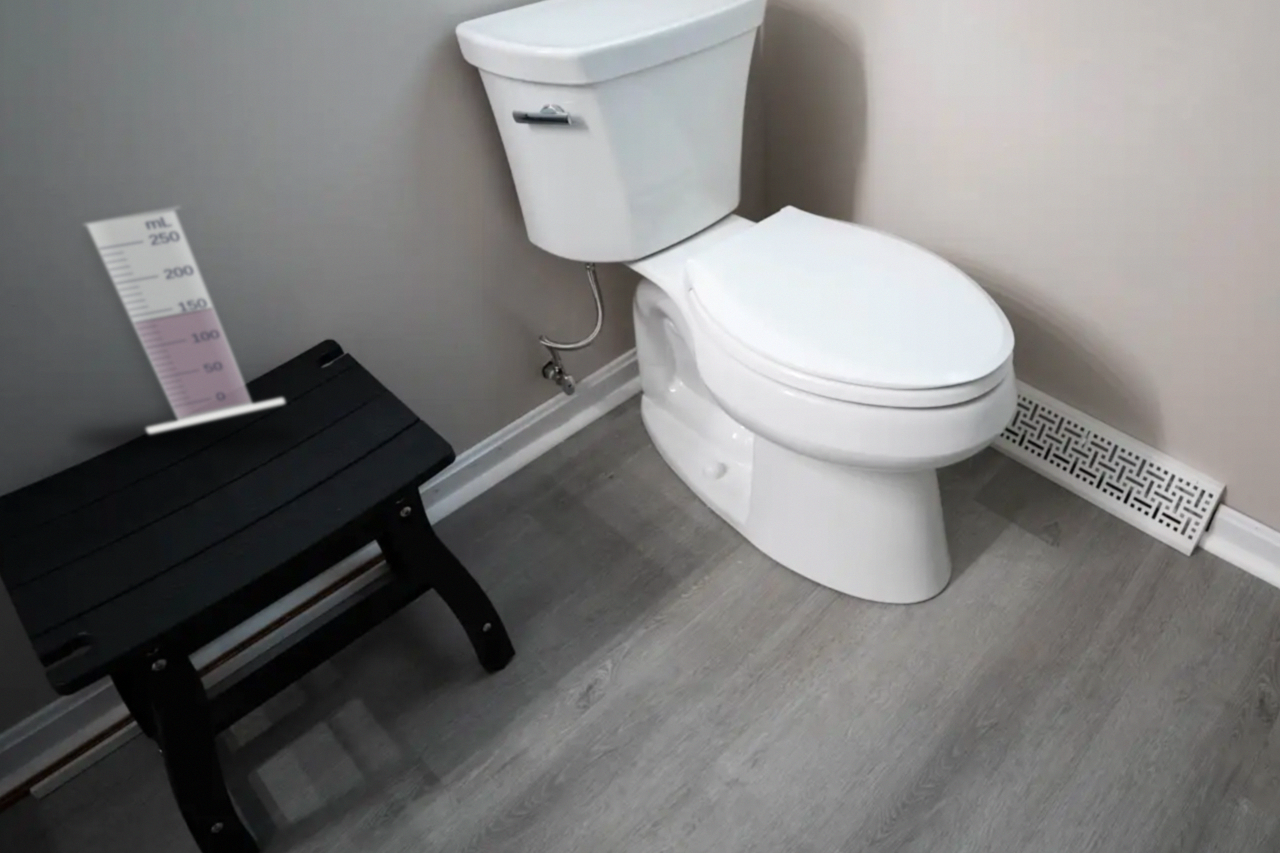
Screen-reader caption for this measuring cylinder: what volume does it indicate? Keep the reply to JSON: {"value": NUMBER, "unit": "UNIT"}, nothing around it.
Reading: {"value": 140, "unit": "mL"}
